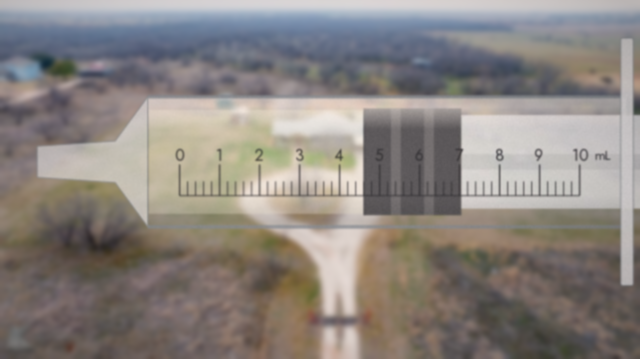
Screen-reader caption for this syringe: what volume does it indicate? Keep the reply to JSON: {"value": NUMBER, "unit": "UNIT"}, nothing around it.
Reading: {"value": 4.6, "unit": "mL"}
